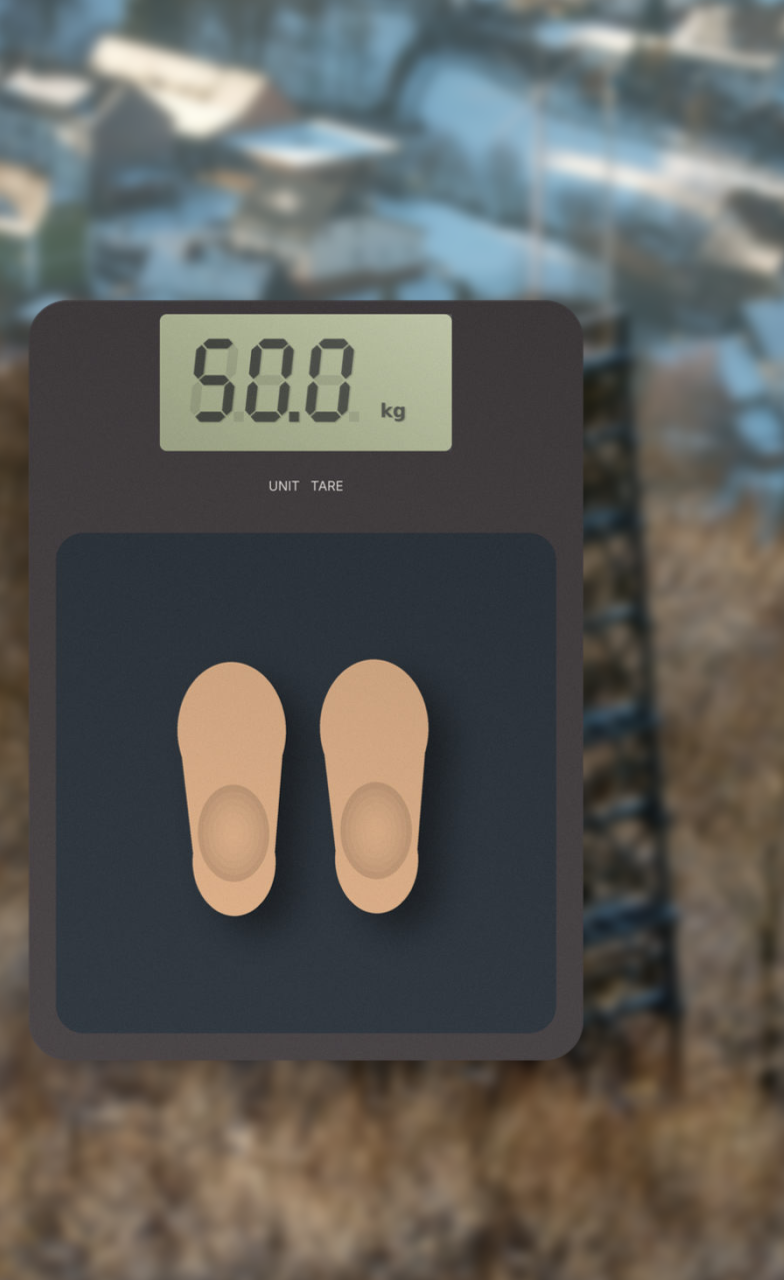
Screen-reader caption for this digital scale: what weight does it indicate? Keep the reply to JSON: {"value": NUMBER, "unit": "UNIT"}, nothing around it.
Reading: {"value": 50.0, "unit": "kg"}
